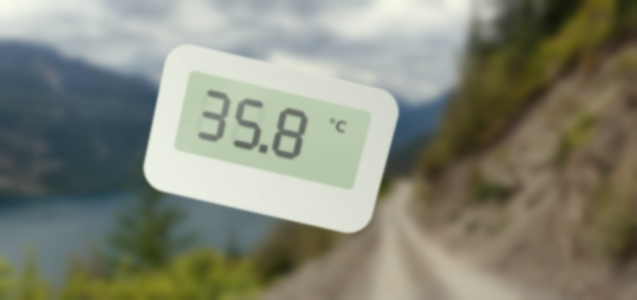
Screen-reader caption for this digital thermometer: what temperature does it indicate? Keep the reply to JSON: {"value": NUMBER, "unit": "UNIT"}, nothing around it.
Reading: {"value": 35.8, "unit": "°C"}
